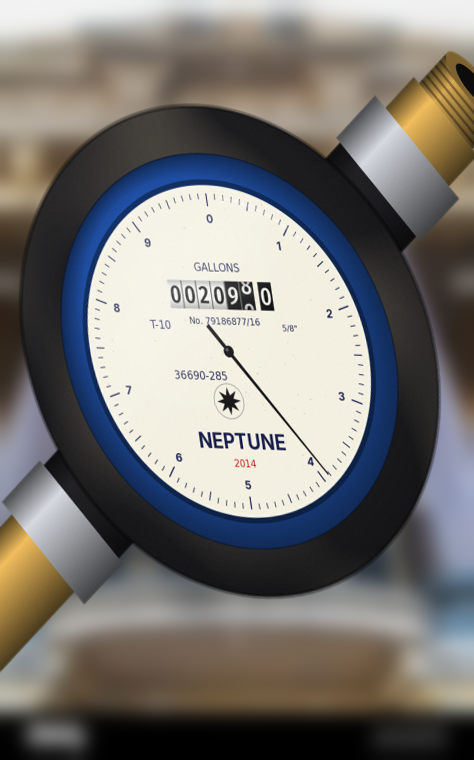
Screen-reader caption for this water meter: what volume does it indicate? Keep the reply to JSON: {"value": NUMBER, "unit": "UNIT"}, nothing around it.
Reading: {"value": 20983.9, "unit": "gal"}
